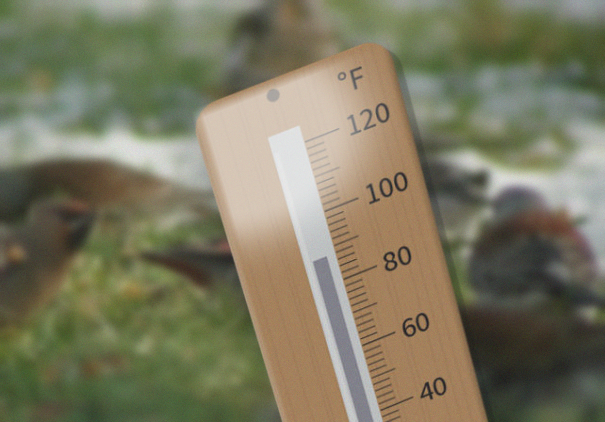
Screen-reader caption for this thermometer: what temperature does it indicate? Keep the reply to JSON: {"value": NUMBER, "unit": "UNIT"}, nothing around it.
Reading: {"value": 88, "unit": "°F"}
